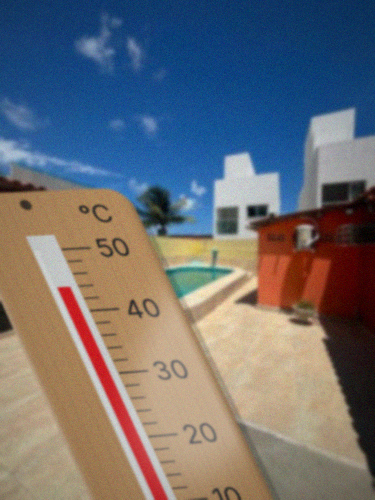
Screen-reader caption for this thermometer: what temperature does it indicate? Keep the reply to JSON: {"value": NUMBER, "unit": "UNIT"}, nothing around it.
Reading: {"value": 44, "unit": "°C"}
